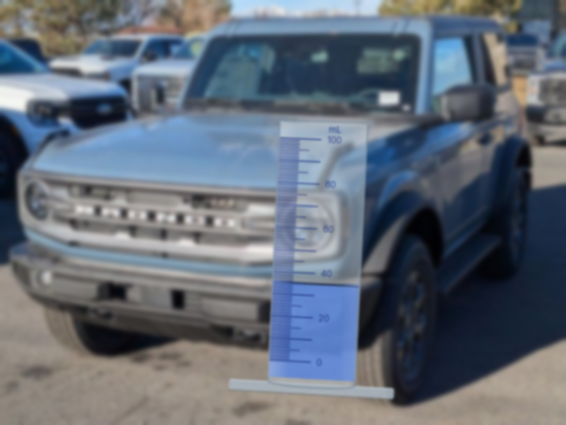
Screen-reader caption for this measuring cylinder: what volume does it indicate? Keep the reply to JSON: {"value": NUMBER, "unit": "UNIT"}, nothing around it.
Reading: {"value": 35, "unit": "mL"}
